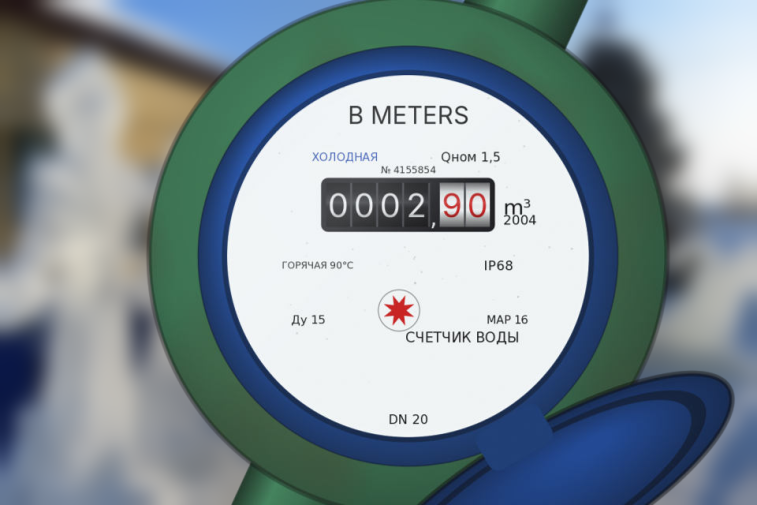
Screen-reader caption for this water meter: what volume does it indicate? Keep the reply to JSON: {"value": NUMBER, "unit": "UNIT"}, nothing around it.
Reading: {"value": 2.90, "unit": "m³"}
